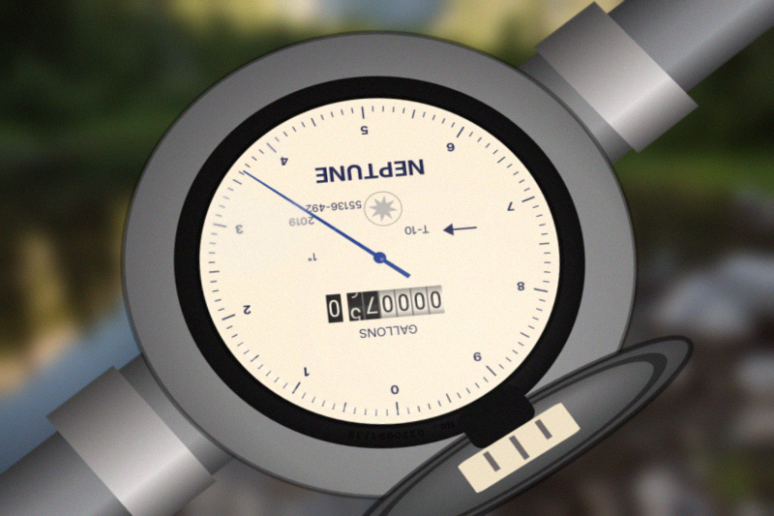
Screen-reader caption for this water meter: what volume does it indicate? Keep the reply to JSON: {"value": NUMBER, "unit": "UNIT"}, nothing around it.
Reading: {"value": 753.6, "unit": "gal"}
